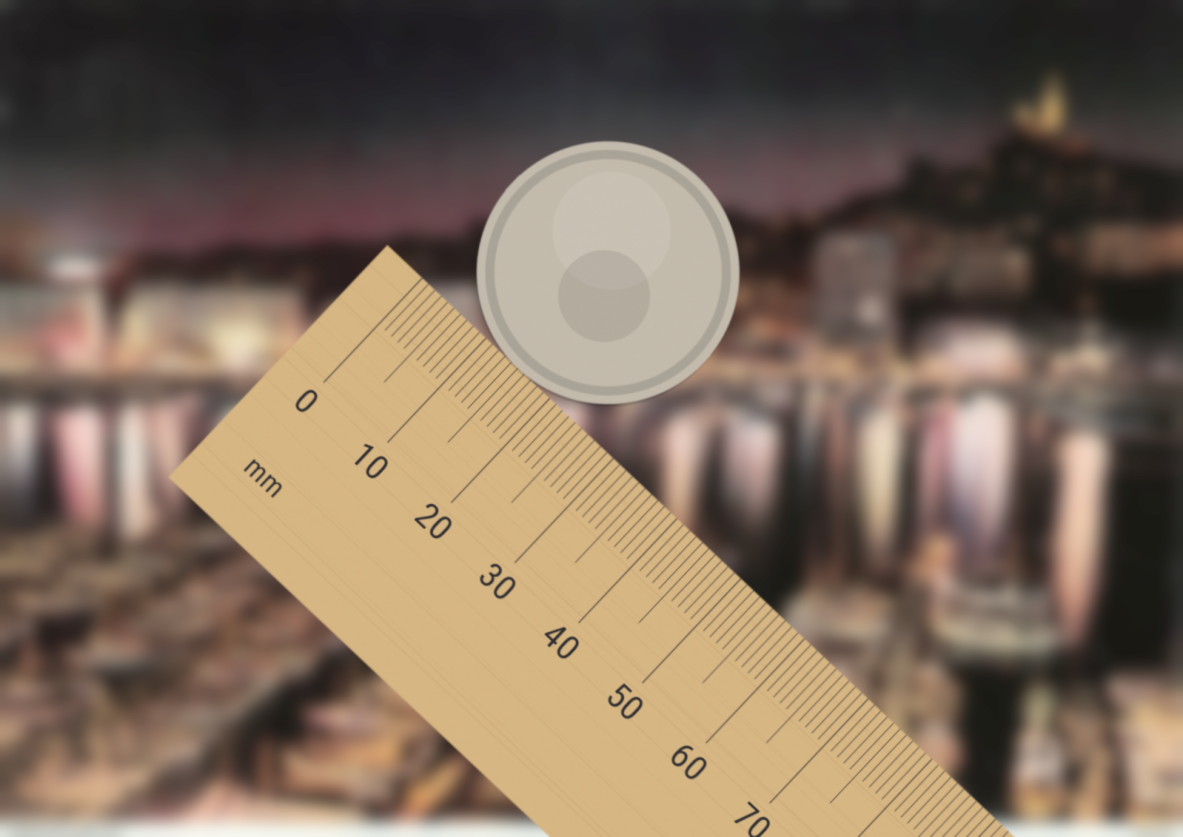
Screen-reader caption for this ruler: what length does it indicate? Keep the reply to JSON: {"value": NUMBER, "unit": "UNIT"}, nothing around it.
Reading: {"value": 30, "unit": "mm"}
